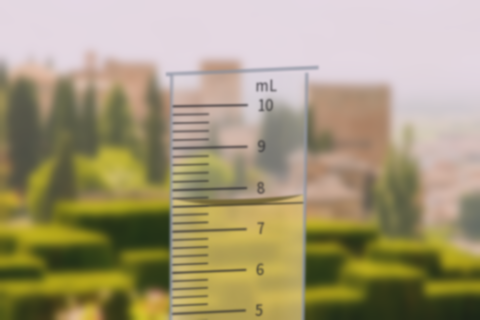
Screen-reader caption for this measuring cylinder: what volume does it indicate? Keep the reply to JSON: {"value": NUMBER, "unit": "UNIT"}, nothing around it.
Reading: {"value": 7.6, "unit": "mL"}
